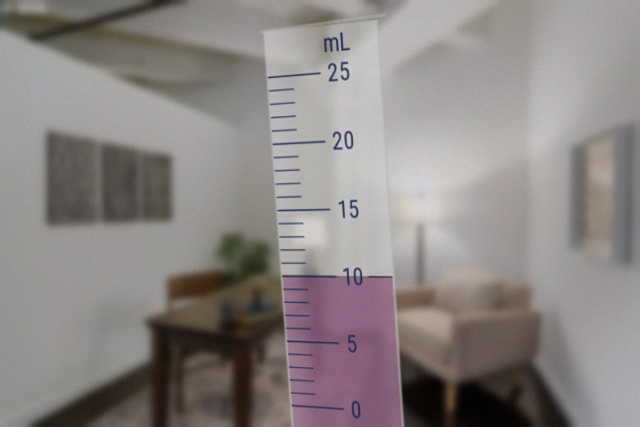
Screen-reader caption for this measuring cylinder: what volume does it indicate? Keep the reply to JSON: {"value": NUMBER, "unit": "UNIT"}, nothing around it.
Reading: {"value": 10, "unit": "mL"}
